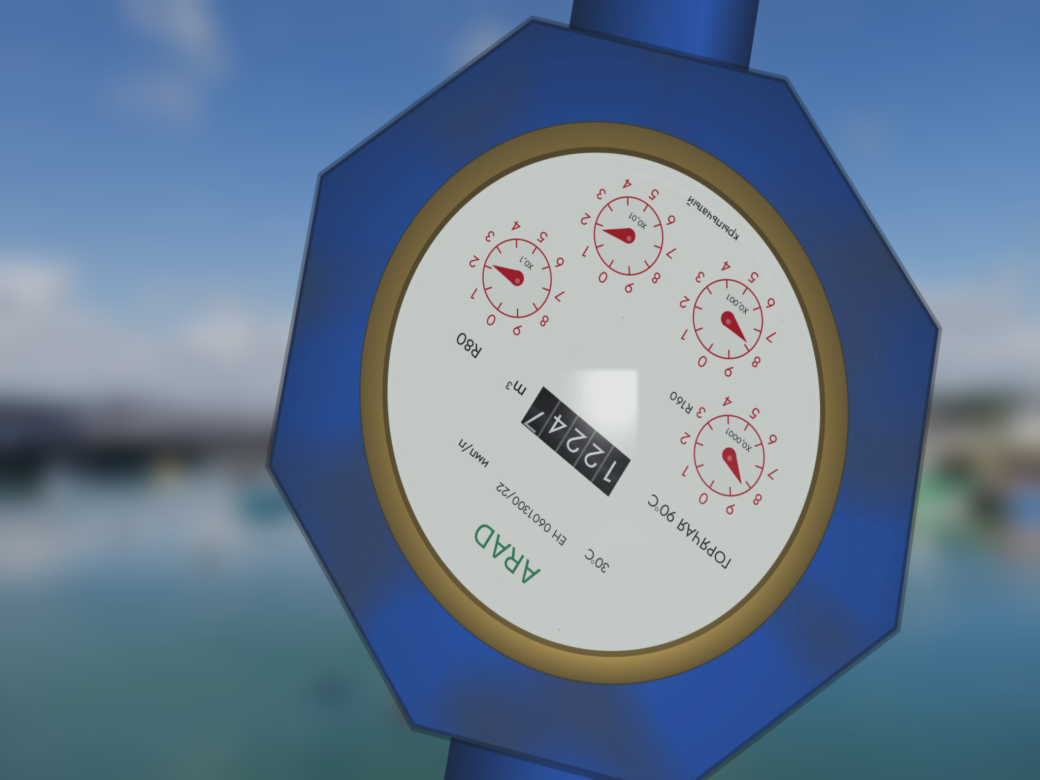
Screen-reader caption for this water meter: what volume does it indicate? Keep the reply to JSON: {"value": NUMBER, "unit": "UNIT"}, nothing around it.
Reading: {"value": 12247.2178, "unit": "m³"}
